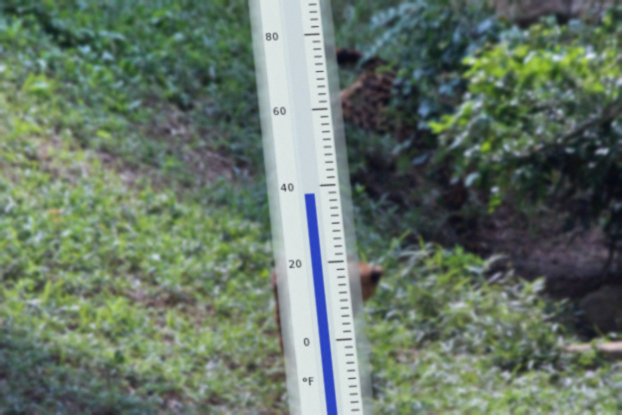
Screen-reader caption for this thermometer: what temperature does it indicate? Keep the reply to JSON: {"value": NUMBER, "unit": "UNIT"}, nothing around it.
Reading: {"value": 38, "unit": "°F"}
